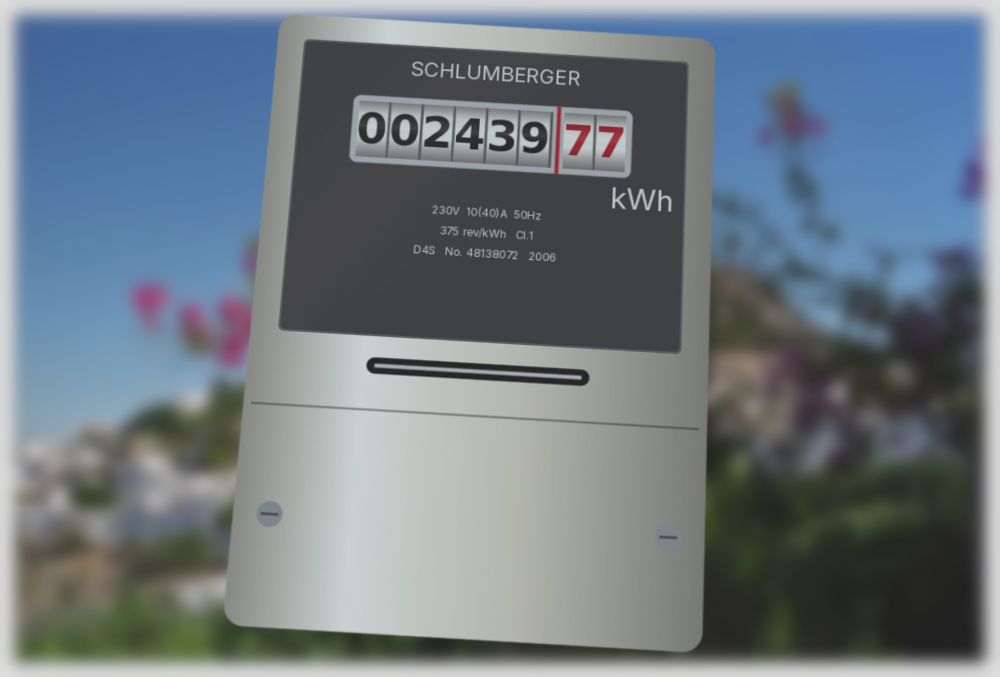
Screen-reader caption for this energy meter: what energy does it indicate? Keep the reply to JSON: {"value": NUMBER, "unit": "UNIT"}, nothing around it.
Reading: {"value": 2439.77, "unit": "kWh"}
